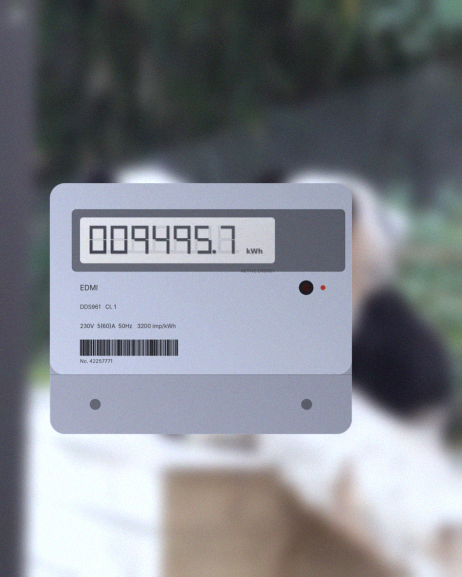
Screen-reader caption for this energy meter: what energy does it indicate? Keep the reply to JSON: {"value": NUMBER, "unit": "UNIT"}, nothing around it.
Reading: {"value": 9495.7, "unit": "kWh"}
